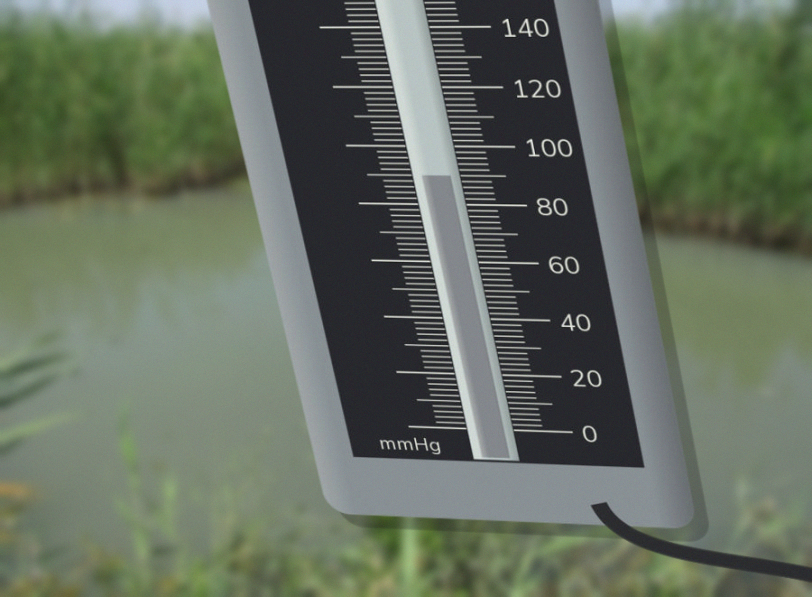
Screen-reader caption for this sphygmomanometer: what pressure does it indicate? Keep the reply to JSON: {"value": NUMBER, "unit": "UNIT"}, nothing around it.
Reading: {"value": 90, "unit": "mmHg"}
